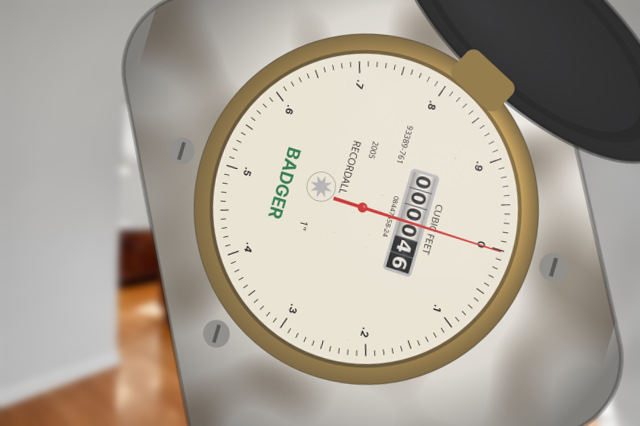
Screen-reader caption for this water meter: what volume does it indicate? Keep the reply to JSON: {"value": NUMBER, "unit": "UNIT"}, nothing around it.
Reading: {"value": 46.00, "unit": "ft³"}
